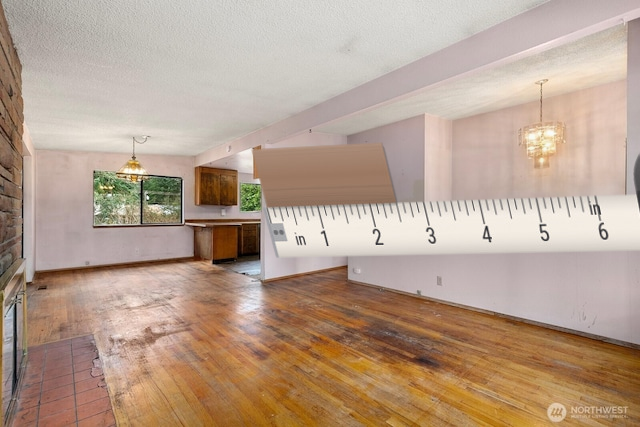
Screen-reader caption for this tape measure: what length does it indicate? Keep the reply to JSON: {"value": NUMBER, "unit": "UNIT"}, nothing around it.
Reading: {"value": 2.5, "unit": "in"}
